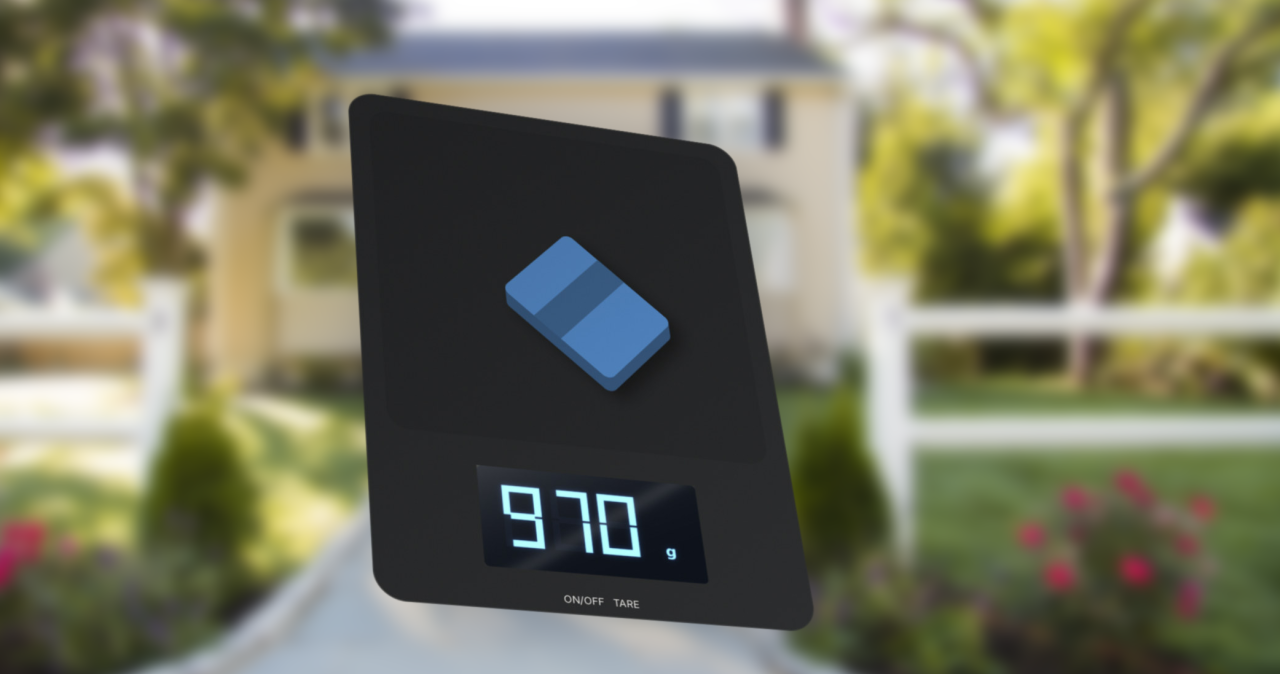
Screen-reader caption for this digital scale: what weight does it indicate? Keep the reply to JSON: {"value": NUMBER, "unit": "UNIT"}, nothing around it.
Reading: {"value": 970, "unit": "g"}
